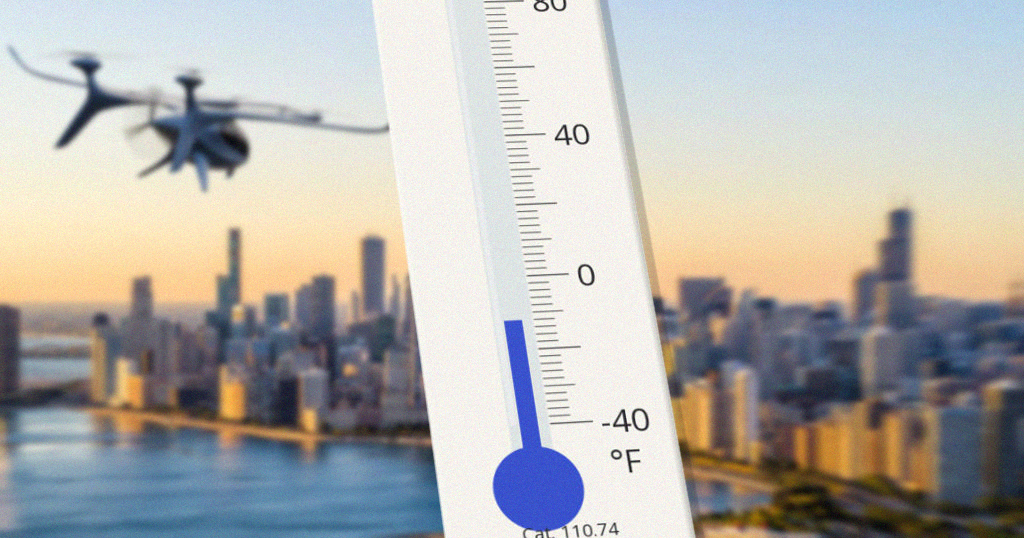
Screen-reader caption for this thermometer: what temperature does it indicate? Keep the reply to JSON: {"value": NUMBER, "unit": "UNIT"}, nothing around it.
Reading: {"value": -12, "unit": "°F"}
